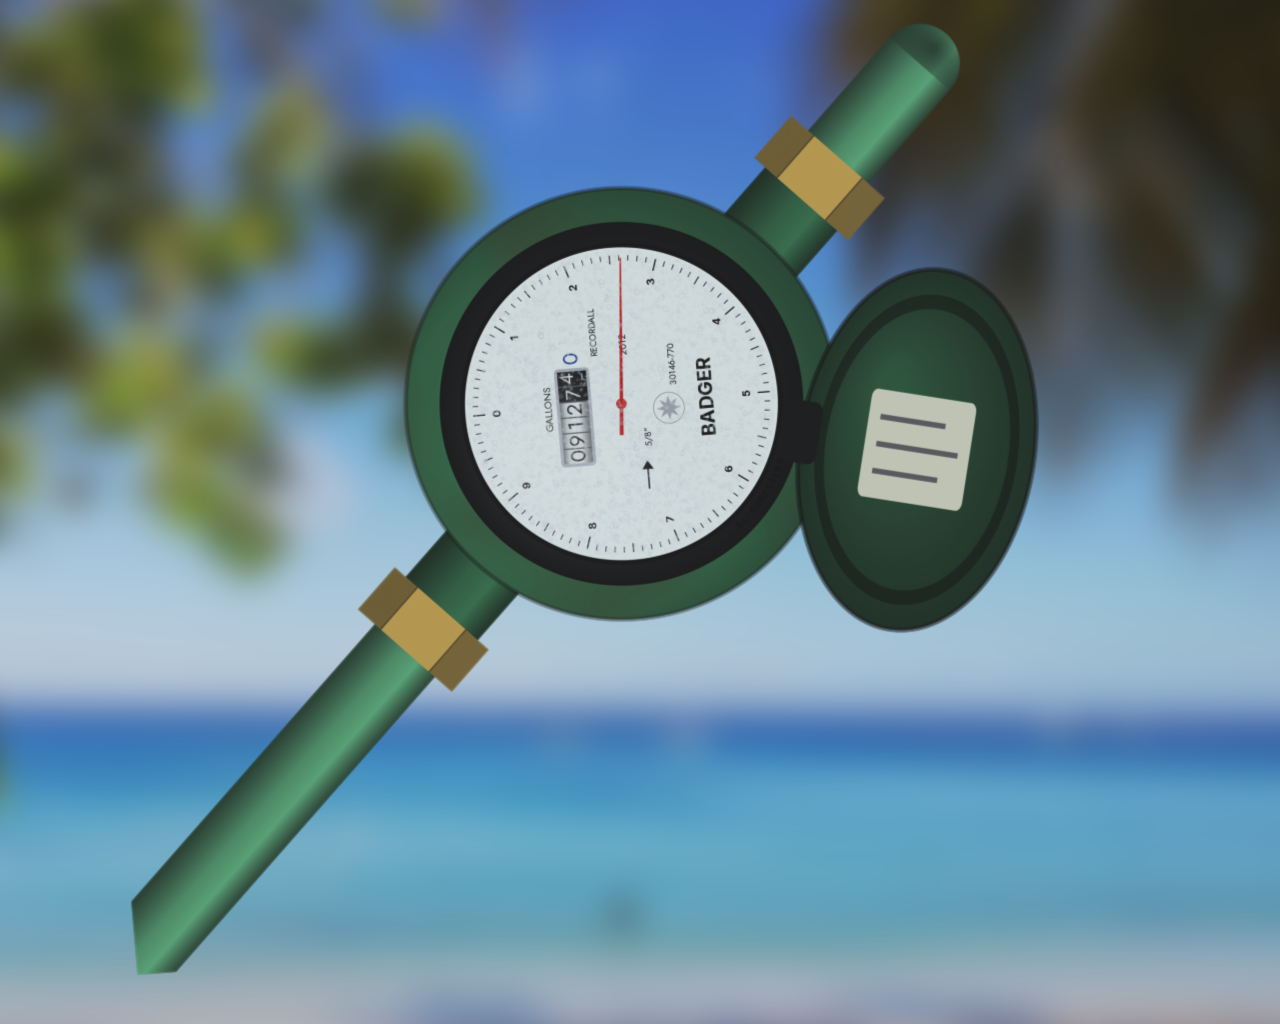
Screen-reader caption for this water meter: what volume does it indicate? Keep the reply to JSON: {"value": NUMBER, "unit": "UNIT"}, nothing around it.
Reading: {"value": 912742.6, "unit": "gal"}
